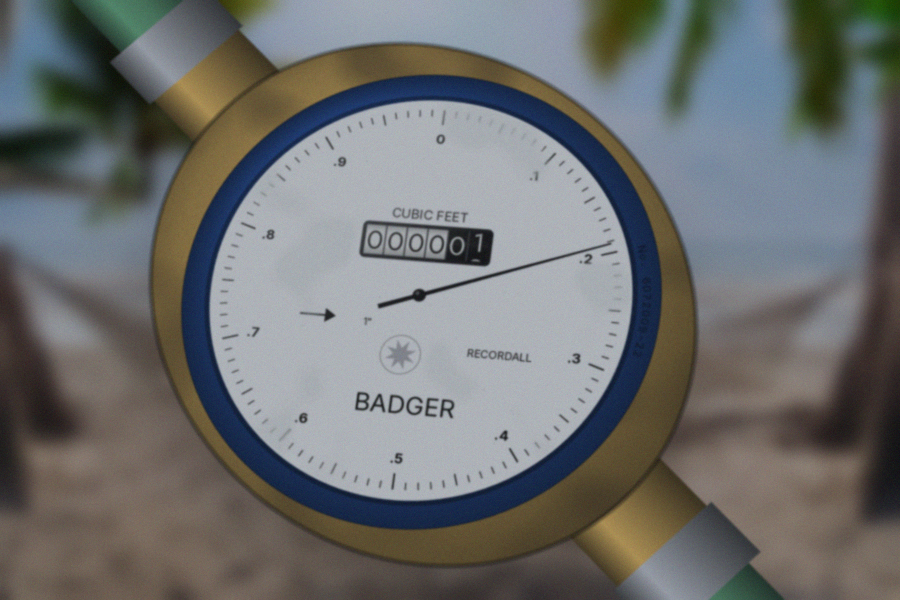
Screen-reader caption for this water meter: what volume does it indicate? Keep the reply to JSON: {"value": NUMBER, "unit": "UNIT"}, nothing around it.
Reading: {"value": 1.19, "unit": "ft³"}
